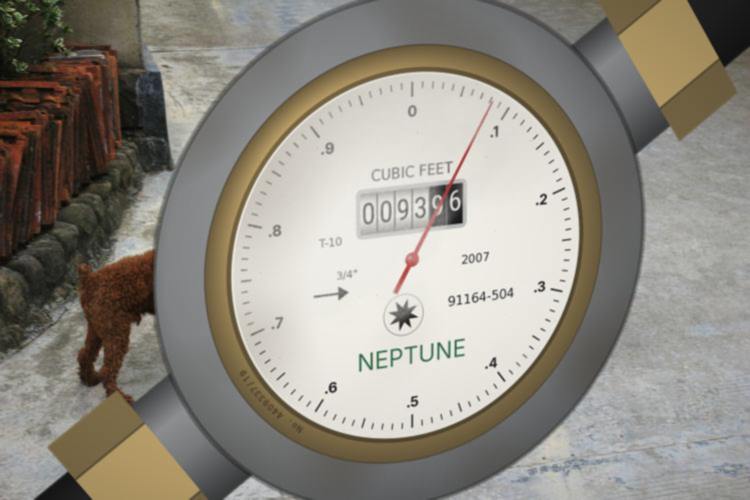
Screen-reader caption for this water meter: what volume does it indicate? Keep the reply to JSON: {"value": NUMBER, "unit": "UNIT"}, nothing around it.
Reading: {"value": 9396.08, "unit": "ft³"}
